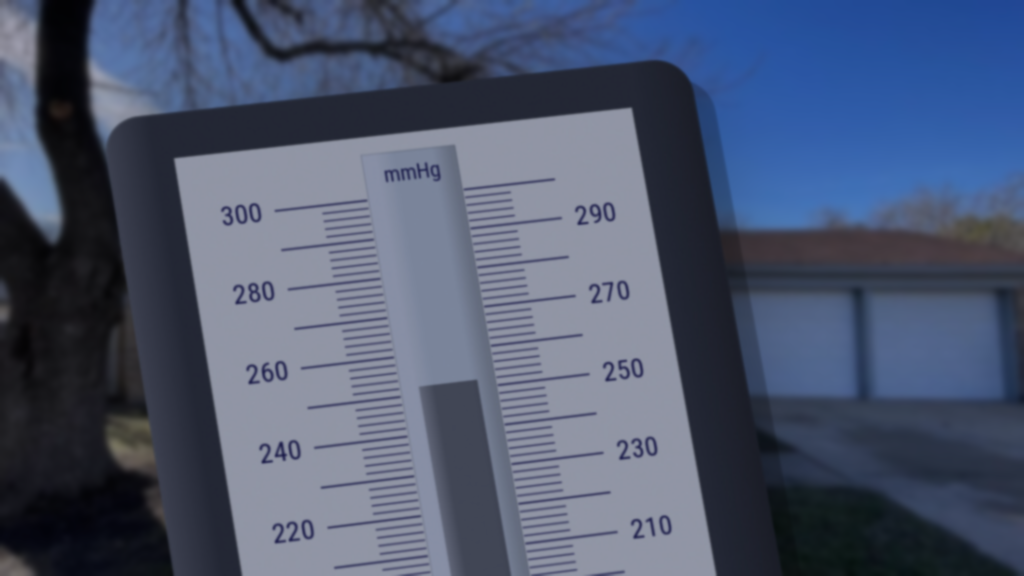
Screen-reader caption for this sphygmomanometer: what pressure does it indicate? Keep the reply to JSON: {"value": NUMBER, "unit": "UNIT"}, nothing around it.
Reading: {"value": 252, "unit": "mmHg"}
